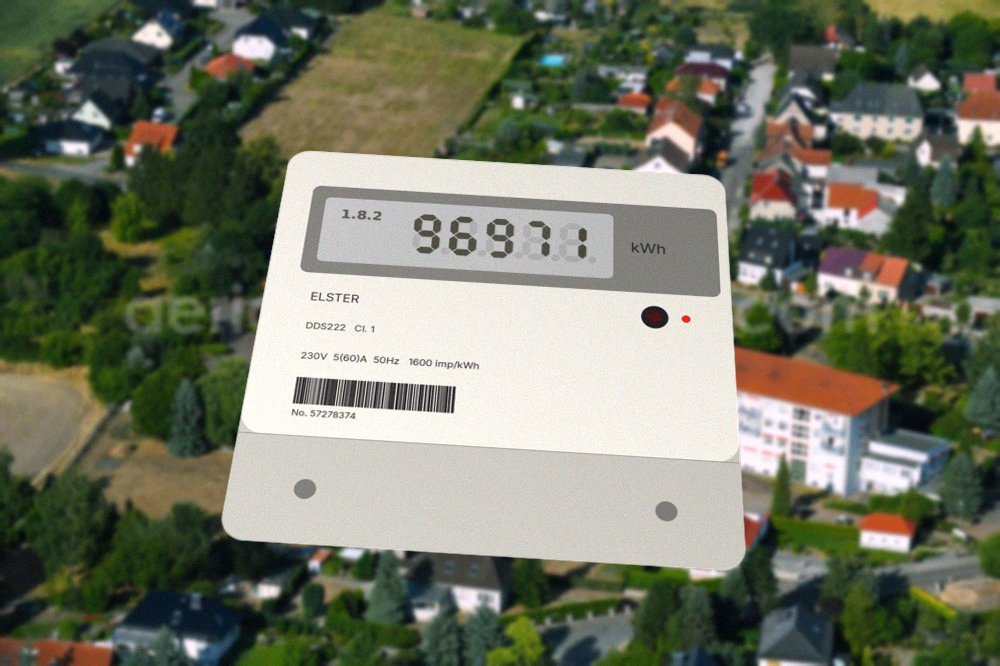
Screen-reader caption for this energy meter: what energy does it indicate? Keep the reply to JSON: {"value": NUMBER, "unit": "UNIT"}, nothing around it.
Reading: {"value": 96971, "unit": "kWh"}
